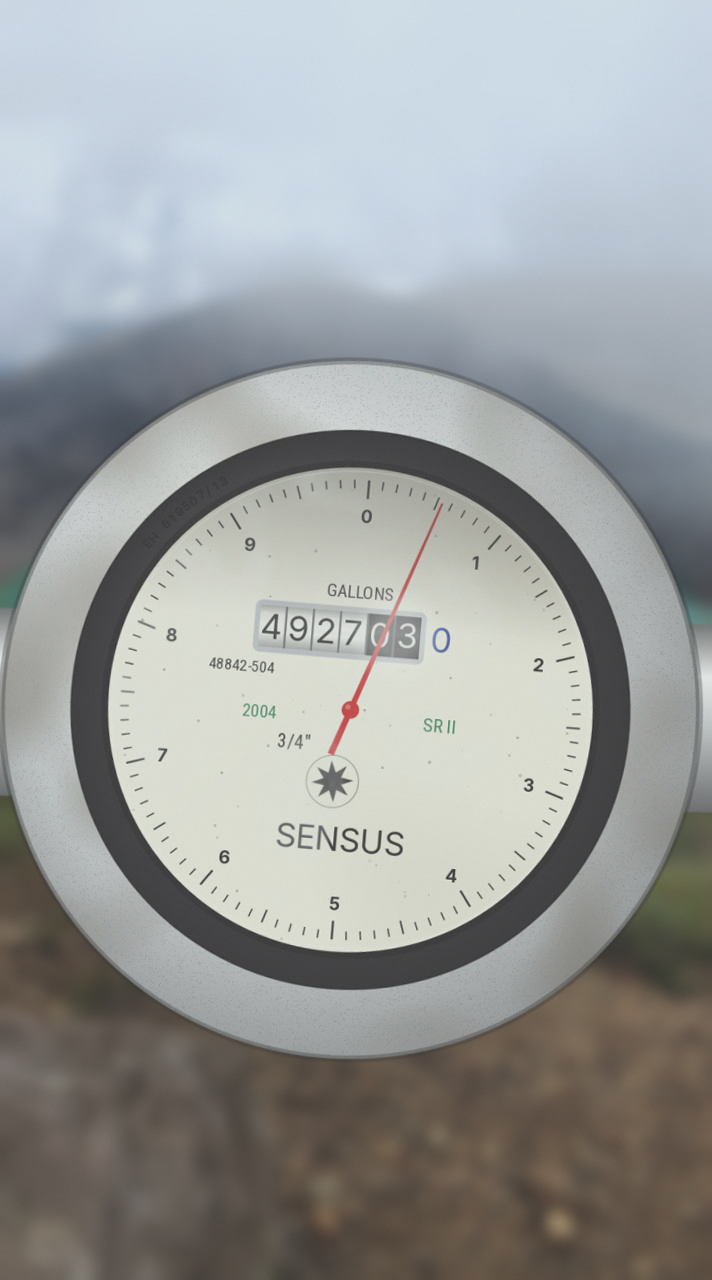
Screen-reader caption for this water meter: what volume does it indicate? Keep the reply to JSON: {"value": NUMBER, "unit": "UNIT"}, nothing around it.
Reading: {"value": 4927030.5, "unit": "gal"}
